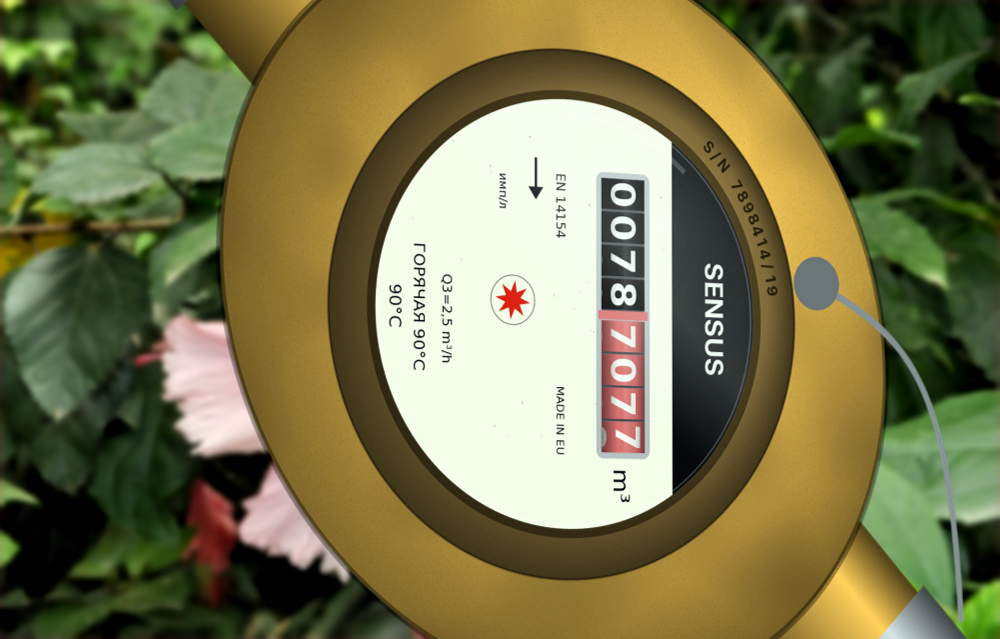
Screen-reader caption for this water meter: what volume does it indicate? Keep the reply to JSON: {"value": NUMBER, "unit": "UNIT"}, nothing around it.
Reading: {"value": 78.7077, "unit": "m³"}
